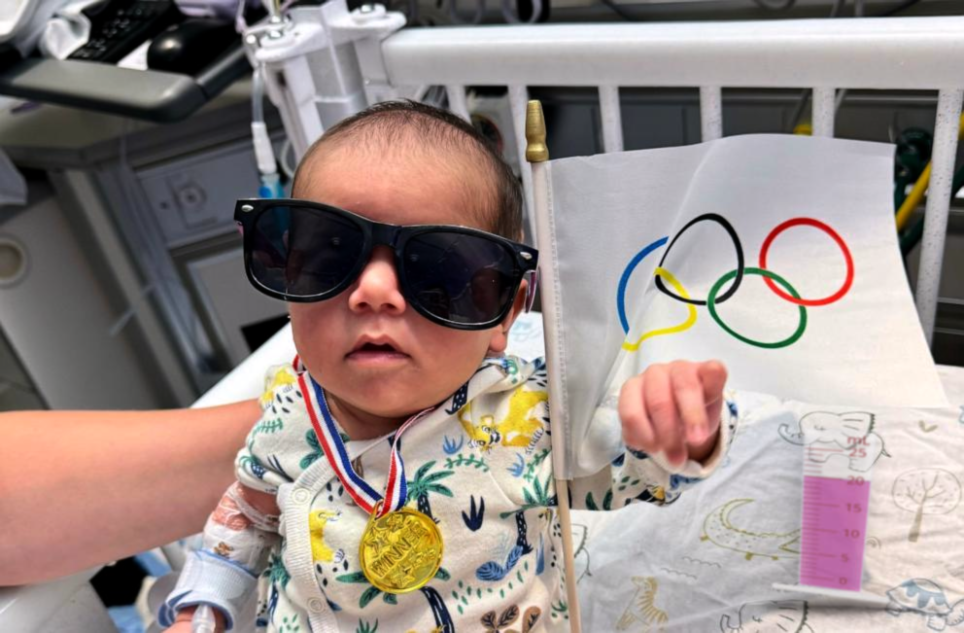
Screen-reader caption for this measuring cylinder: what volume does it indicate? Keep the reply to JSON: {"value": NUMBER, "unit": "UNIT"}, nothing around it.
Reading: {"value": 20, "unit": "mL"}
